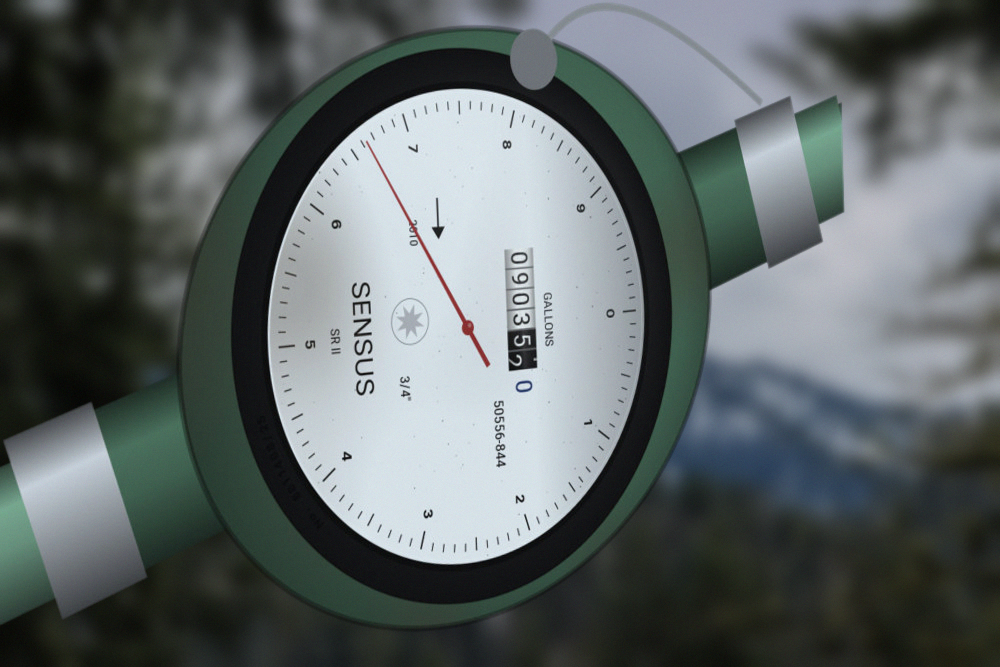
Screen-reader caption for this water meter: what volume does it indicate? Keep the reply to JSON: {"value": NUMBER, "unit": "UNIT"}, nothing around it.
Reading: {"value": 903516.6, "unit": "gal"}
